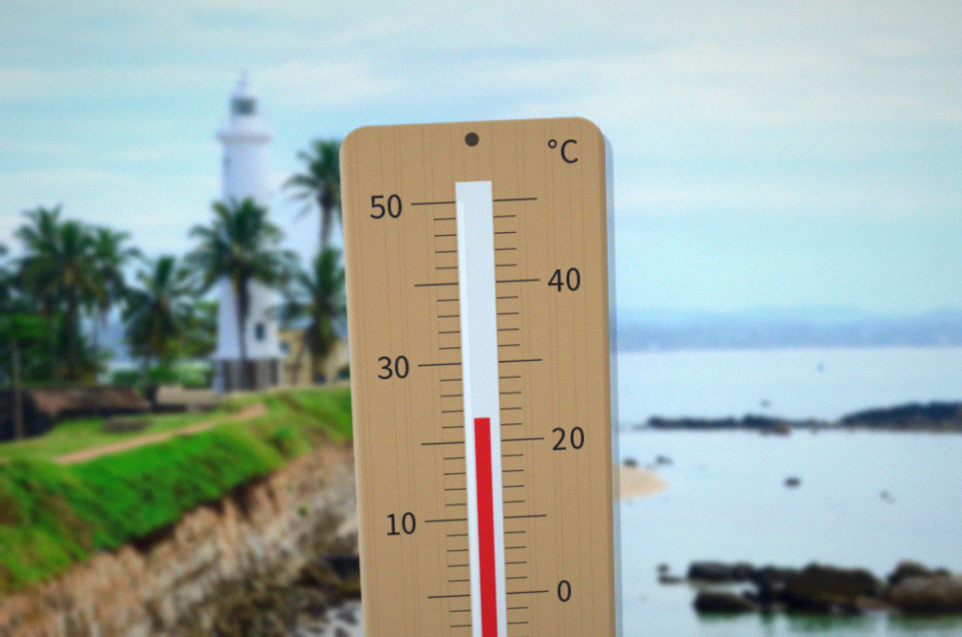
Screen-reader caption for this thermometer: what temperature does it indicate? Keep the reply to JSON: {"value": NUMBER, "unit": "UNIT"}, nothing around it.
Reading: {"value": 23, "unit": "°C"}
